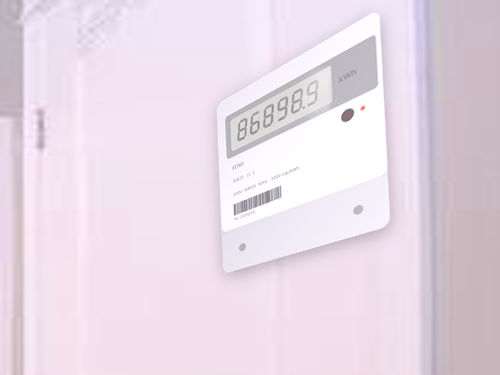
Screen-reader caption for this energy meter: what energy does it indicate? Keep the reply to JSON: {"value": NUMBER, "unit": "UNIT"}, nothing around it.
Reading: {"value": 86898.9, "unit": "kWh"}
